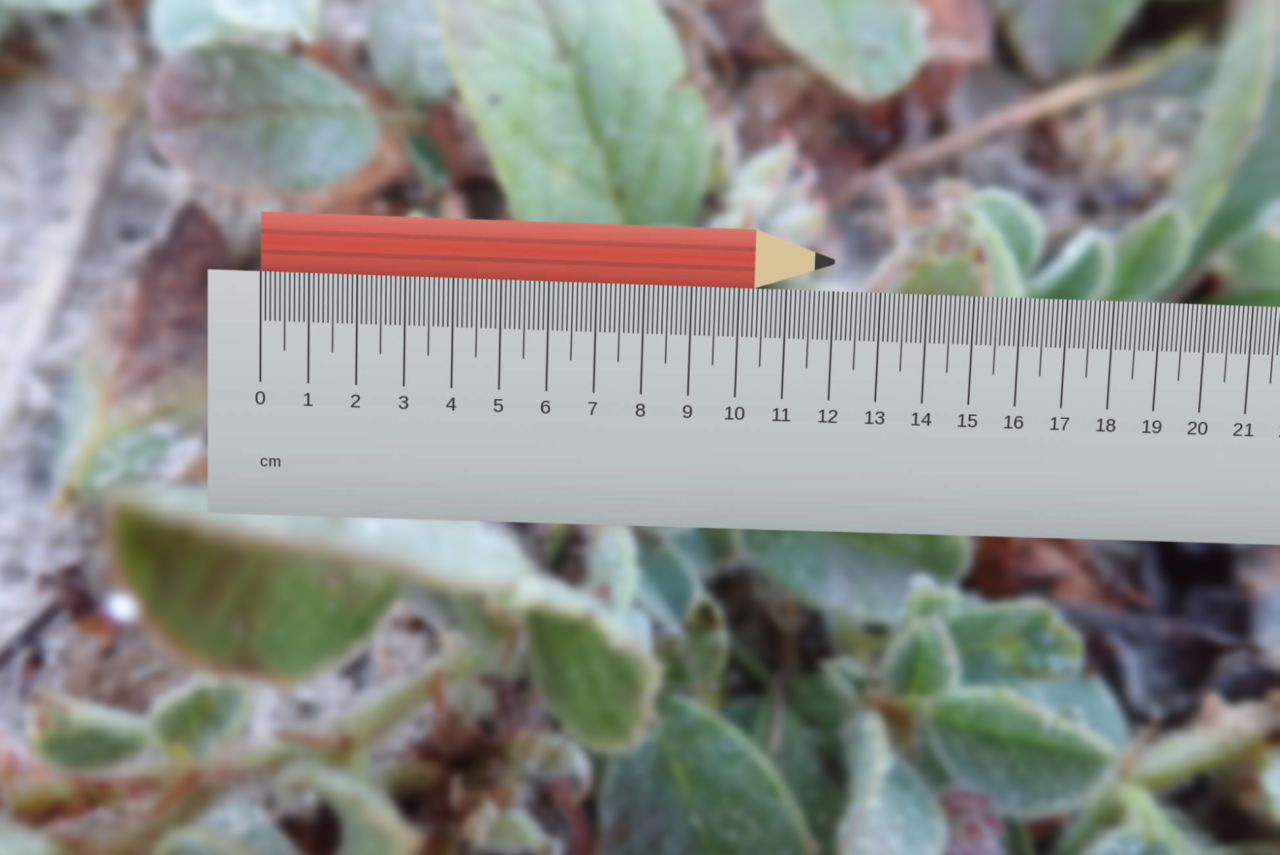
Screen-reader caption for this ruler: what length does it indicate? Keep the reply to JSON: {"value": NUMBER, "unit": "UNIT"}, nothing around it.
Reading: {"value": 12, "unit": "cm"}
